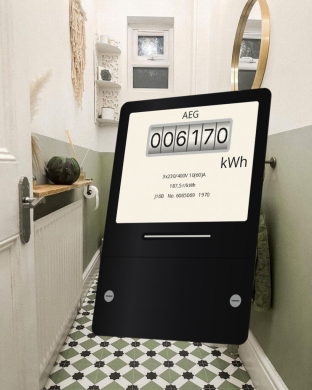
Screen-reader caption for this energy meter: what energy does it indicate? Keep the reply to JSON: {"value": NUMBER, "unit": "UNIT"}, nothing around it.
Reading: {"value": 6170, "unit": "kWh"}
